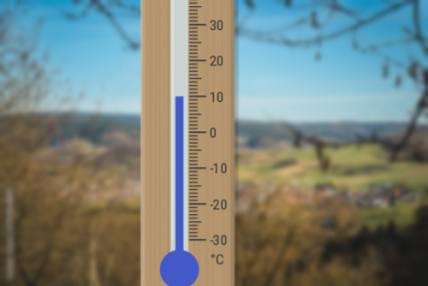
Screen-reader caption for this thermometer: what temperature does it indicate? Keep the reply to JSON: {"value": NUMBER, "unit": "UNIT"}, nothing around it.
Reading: {"value": 10, "unit": "°C"}
